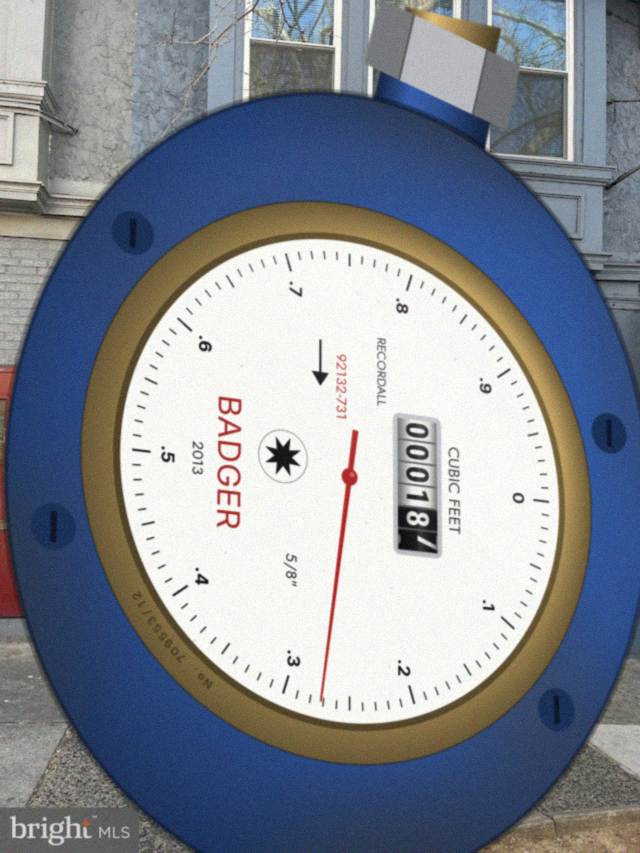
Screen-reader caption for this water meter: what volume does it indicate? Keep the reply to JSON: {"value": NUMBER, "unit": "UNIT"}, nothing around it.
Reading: {"value": 187.27, "unit": "ft³"}
